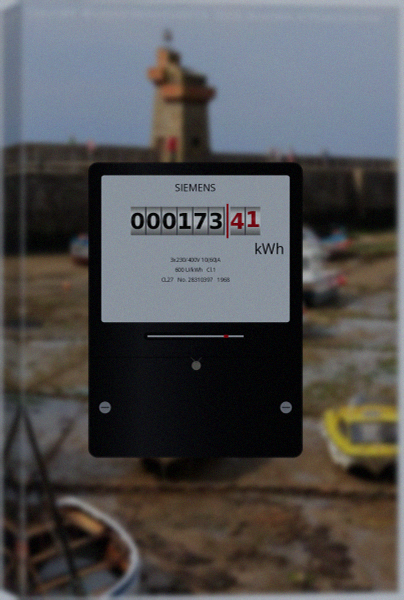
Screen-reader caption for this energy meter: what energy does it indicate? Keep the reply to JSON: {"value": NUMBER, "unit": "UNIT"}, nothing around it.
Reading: {"value": 173.41, "unit": "kWh"}
